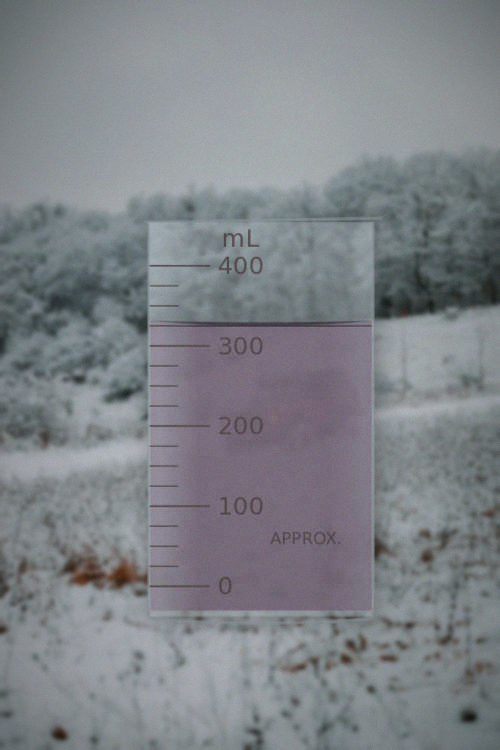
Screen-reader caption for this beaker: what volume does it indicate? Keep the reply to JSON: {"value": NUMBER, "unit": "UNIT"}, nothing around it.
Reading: {"value": 325, "unit": "mL"}
